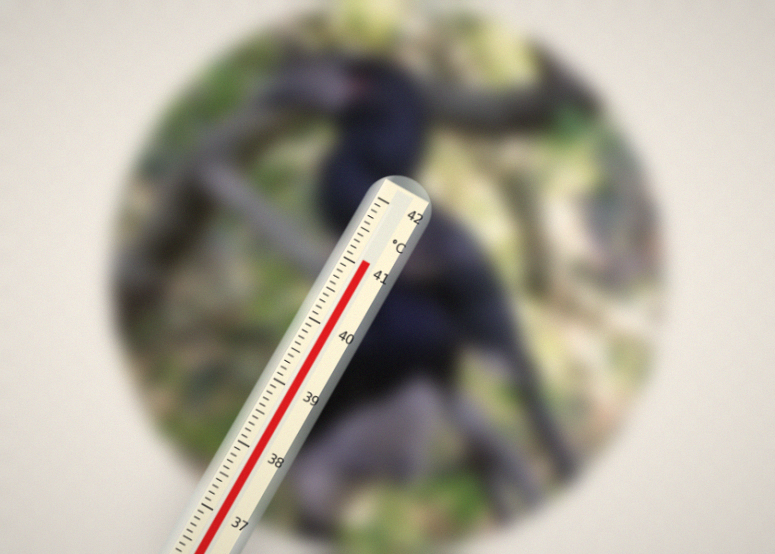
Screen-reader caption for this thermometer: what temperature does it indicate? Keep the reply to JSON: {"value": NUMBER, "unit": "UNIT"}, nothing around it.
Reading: {"value": 41.1, "unit": "°C"}
